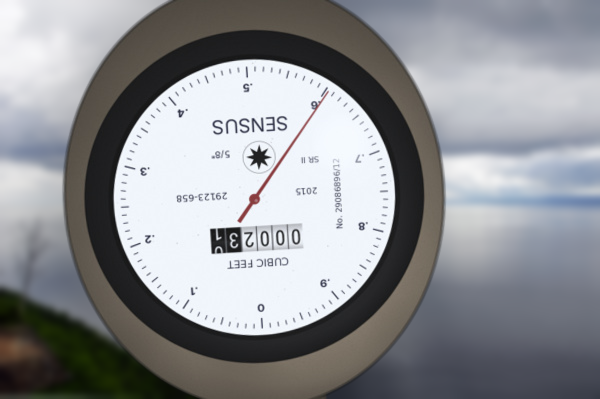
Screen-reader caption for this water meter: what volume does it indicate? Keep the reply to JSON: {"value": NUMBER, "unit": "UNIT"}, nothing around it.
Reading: {"value": 230.60, "unit": "ft³"}
